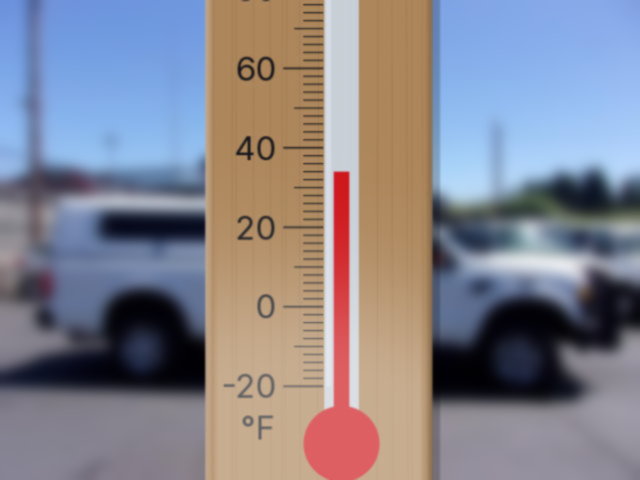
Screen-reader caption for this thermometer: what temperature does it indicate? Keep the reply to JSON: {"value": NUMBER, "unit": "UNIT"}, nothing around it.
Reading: {"value": 34, "unit": "°F"}
